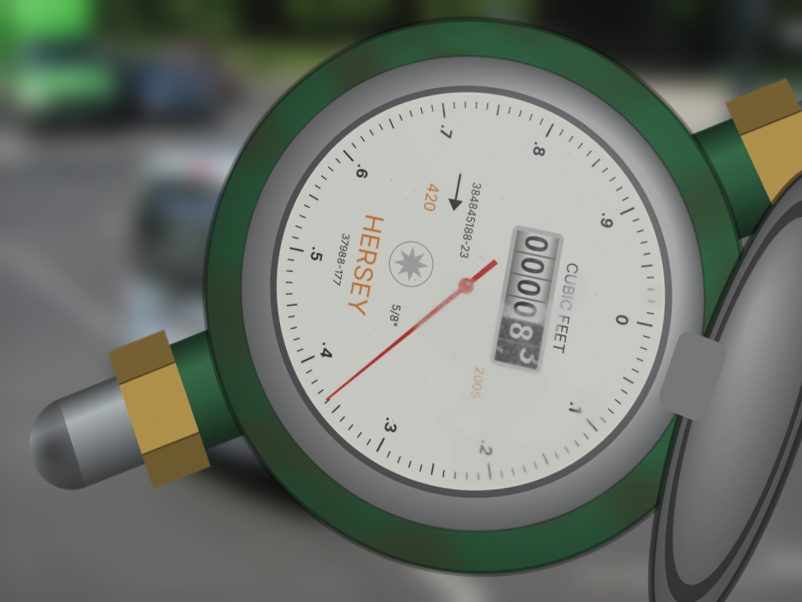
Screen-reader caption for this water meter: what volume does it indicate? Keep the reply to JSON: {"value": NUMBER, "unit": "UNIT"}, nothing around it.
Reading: {"value": 83.36, "unit": "ft³"}
